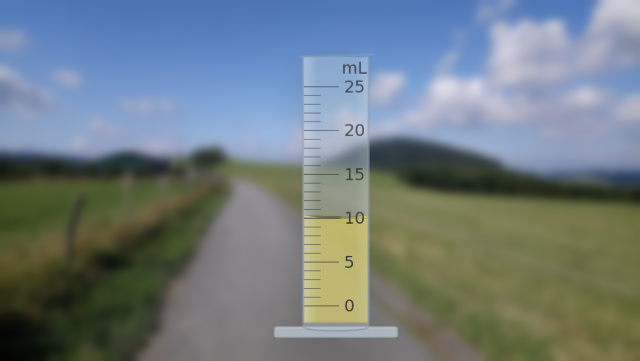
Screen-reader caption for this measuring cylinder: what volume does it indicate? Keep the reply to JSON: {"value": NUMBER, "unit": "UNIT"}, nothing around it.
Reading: {"value": 10, "unit": "mL"}
